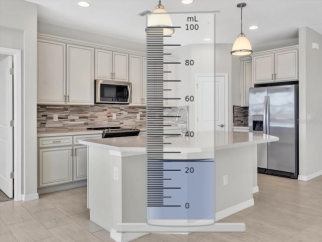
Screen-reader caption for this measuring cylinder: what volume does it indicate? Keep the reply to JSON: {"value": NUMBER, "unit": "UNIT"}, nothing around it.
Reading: {"value": 25, "unit": "mL"}
